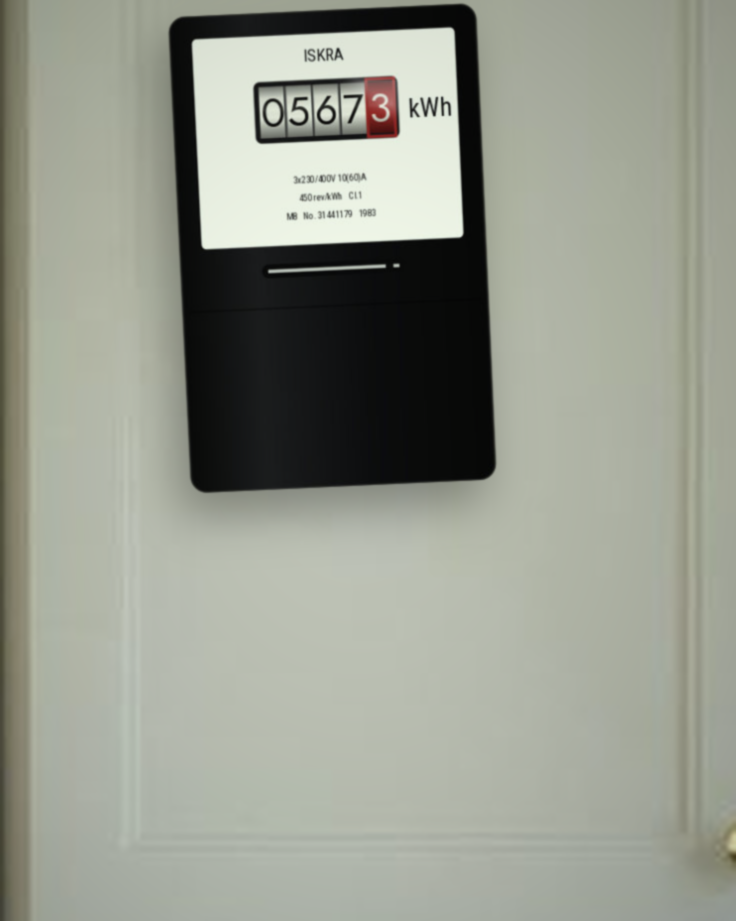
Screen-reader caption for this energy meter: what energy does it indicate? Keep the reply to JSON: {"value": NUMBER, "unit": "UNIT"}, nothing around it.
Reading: {"value": 567.3, "unit": "kWh"}
